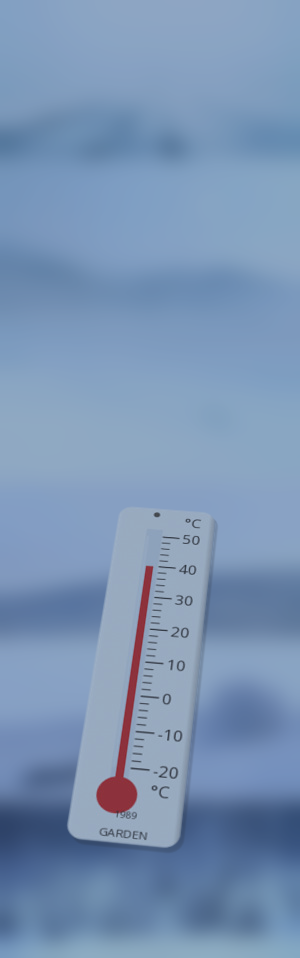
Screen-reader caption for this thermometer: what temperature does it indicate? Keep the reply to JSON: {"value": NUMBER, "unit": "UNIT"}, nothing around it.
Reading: {"value": 40, "unit": "°C"}
